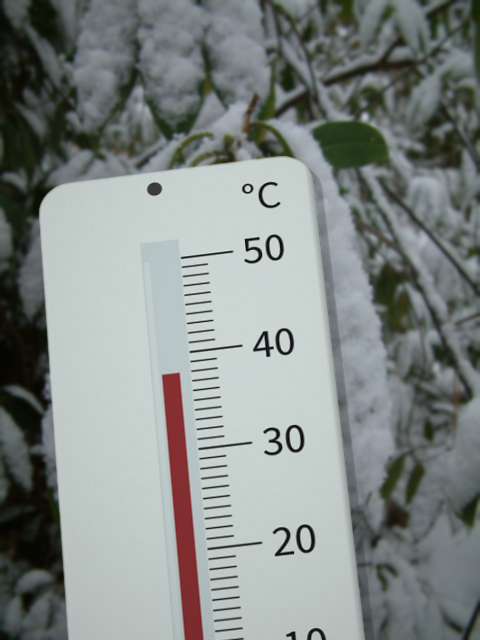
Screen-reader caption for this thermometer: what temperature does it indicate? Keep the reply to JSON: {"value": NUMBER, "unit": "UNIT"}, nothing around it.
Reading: {"value": 38, "unit": "°C"}
